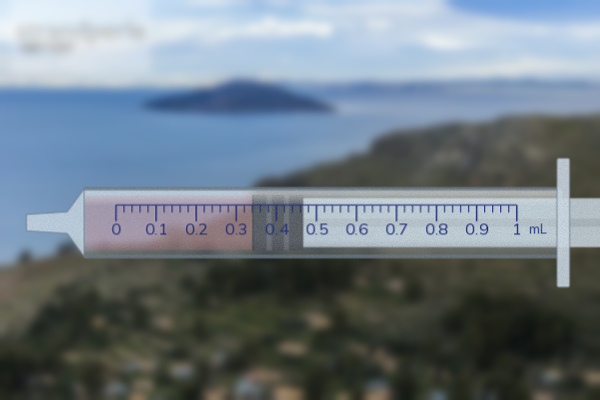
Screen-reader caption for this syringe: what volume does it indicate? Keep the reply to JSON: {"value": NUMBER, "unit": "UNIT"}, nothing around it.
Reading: {"value": 0.34, "unit": "mL"}
